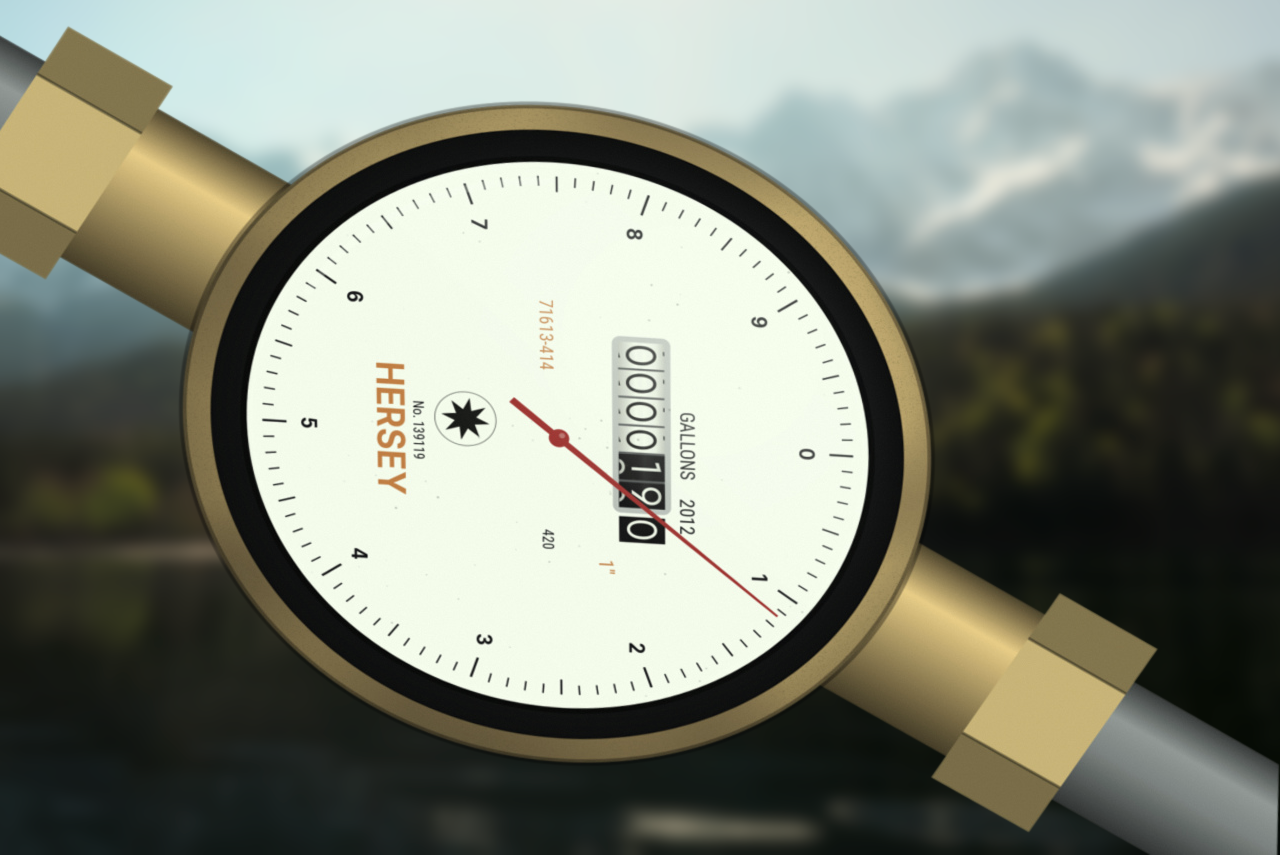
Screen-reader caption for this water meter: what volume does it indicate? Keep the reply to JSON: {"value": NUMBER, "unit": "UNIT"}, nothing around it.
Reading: {"value": 191.1, "unit": "gal"}
